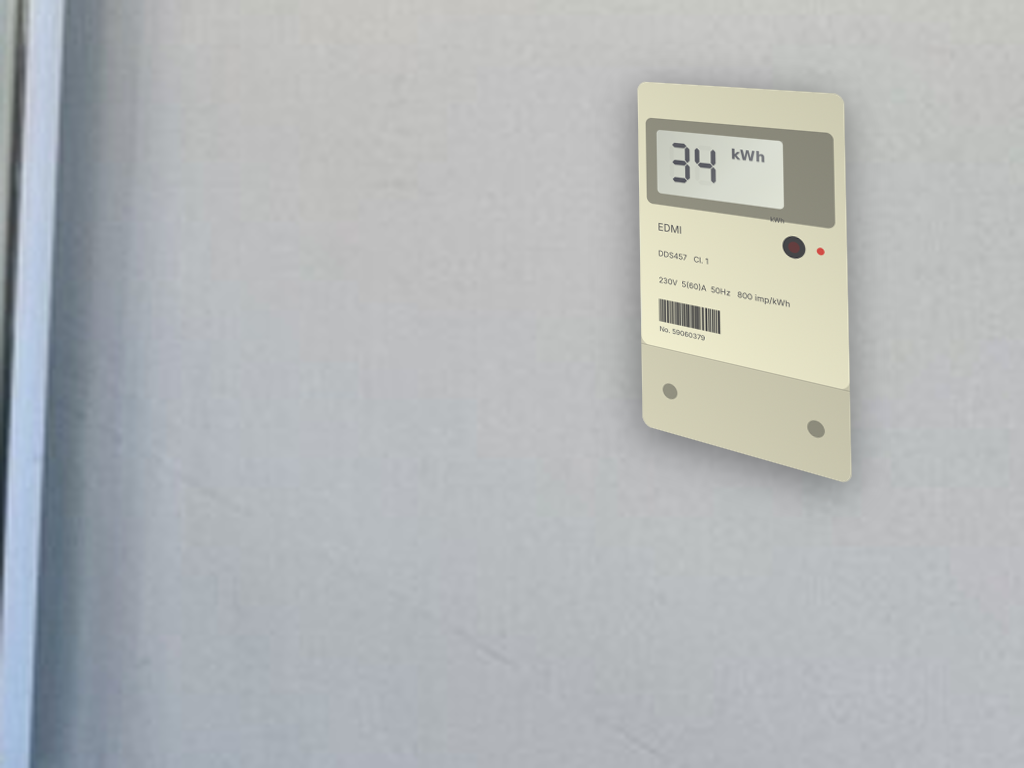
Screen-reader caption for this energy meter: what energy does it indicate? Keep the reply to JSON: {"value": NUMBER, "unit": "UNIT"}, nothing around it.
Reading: {"value": 34, "unit": "kWh"}
